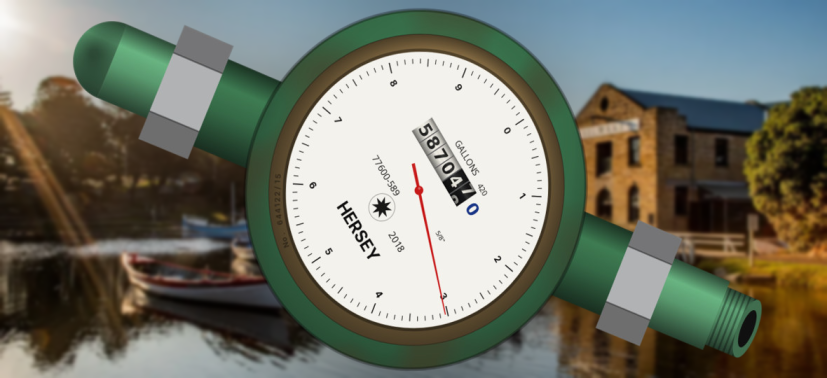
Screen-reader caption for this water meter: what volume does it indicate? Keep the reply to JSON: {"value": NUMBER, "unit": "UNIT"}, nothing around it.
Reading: {"value": 5870473.0, "unit": "gal"}
